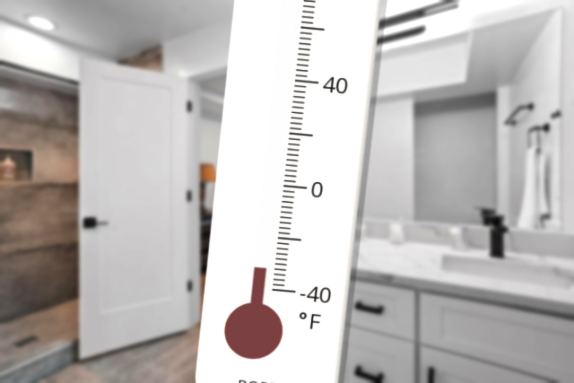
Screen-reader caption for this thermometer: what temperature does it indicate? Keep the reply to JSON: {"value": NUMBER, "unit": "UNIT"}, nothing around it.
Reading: {"value": -32, "unit": "°F"}
